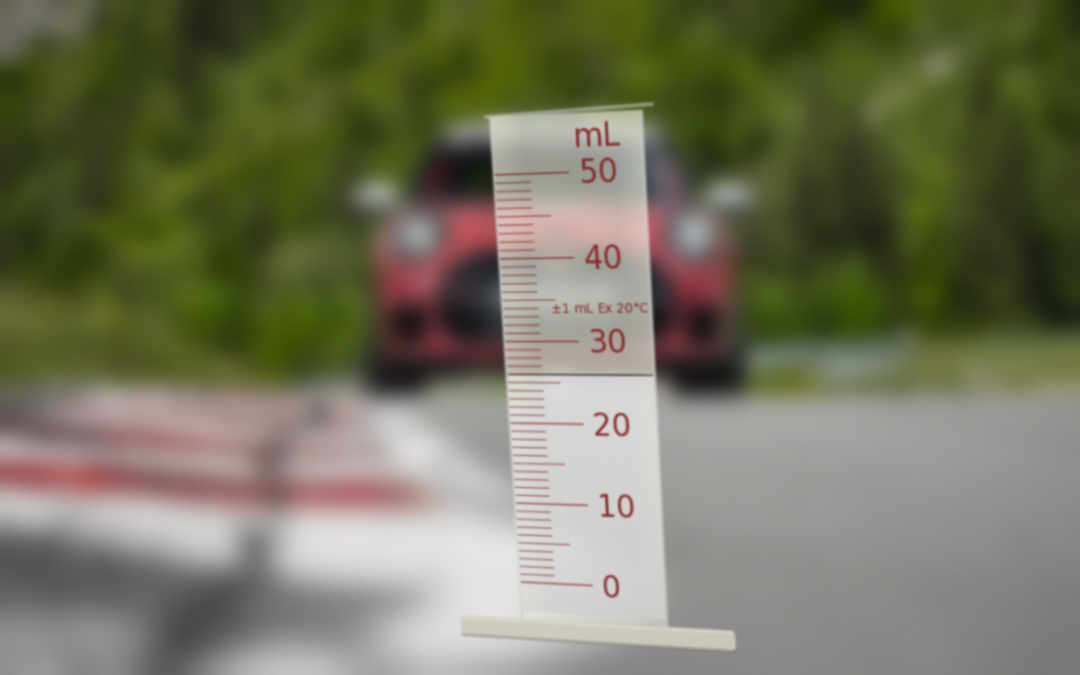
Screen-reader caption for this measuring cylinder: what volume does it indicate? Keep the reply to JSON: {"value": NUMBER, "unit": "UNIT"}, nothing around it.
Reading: {"value": 26, "unit": "mL"}
